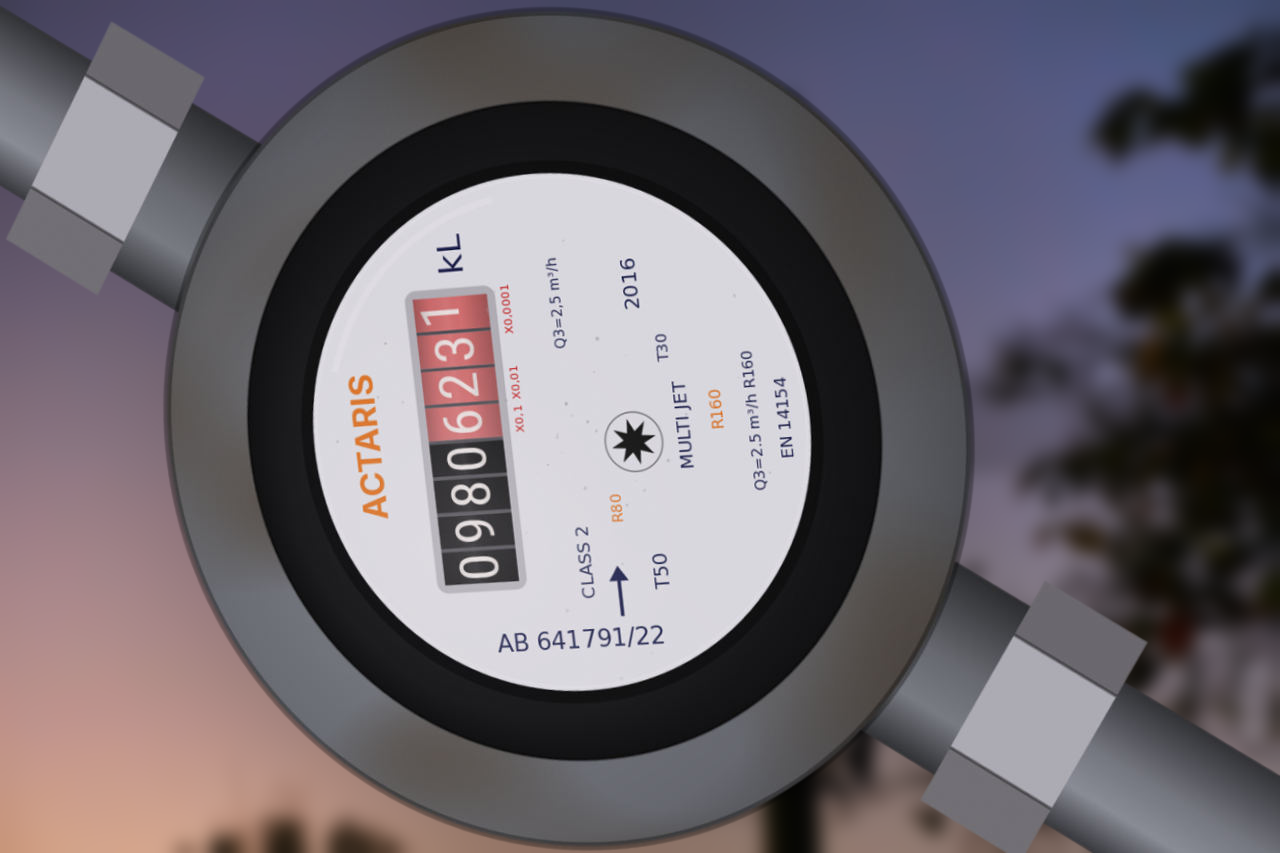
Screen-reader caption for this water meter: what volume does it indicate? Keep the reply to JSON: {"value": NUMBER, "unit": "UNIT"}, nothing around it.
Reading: {"value": 980.6231, "unit": "kL"}
